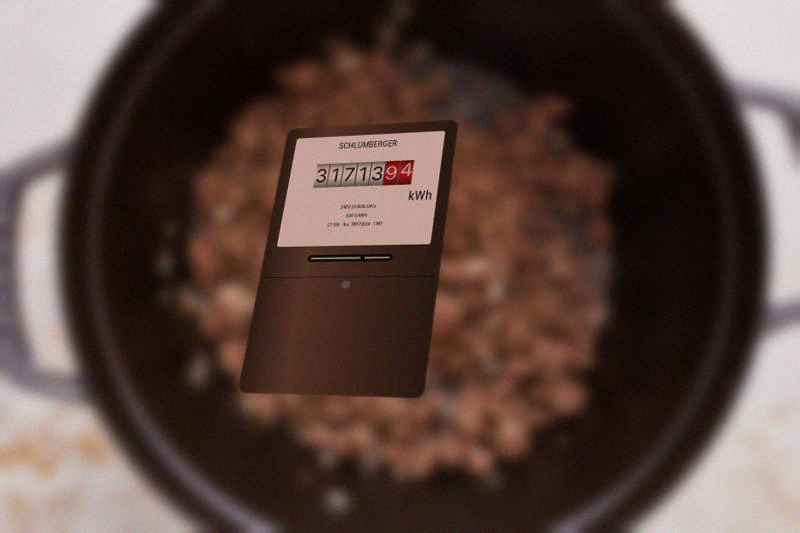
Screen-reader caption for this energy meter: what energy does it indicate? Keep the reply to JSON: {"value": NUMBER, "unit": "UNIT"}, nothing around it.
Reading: {"value": 31713.94, "unit": "kWh"}
